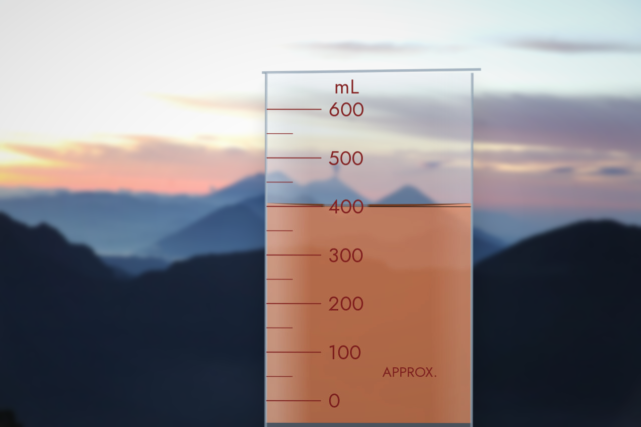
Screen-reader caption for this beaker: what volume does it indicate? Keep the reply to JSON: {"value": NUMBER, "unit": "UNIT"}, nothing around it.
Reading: {"value": 400, "unit": "mL"}
